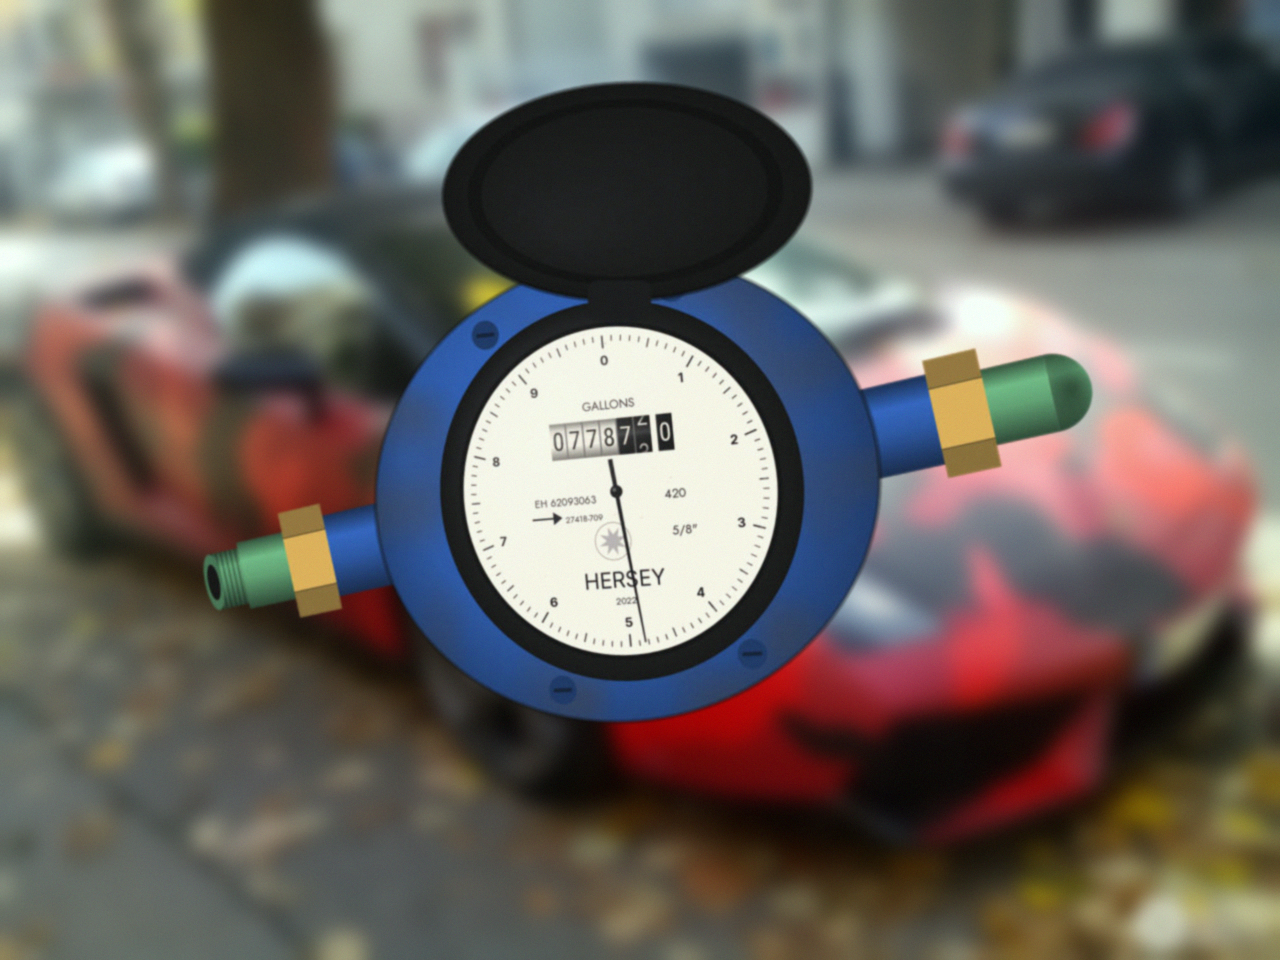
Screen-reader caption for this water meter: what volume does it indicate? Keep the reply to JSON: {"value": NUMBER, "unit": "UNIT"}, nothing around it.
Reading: {"value": 778724.8, "unit": "gal"}
